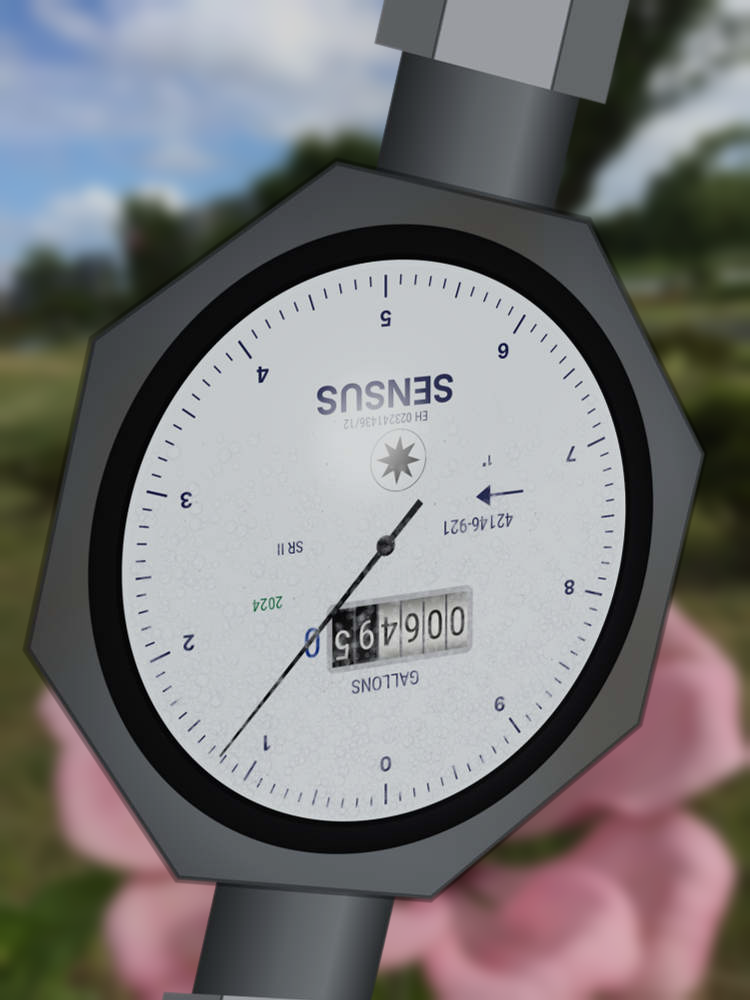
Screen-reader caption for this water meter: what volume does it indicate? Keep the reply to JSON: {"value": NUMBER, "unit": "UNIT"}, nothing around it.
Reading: {"value": 64951.2, "unit": "gal"}
